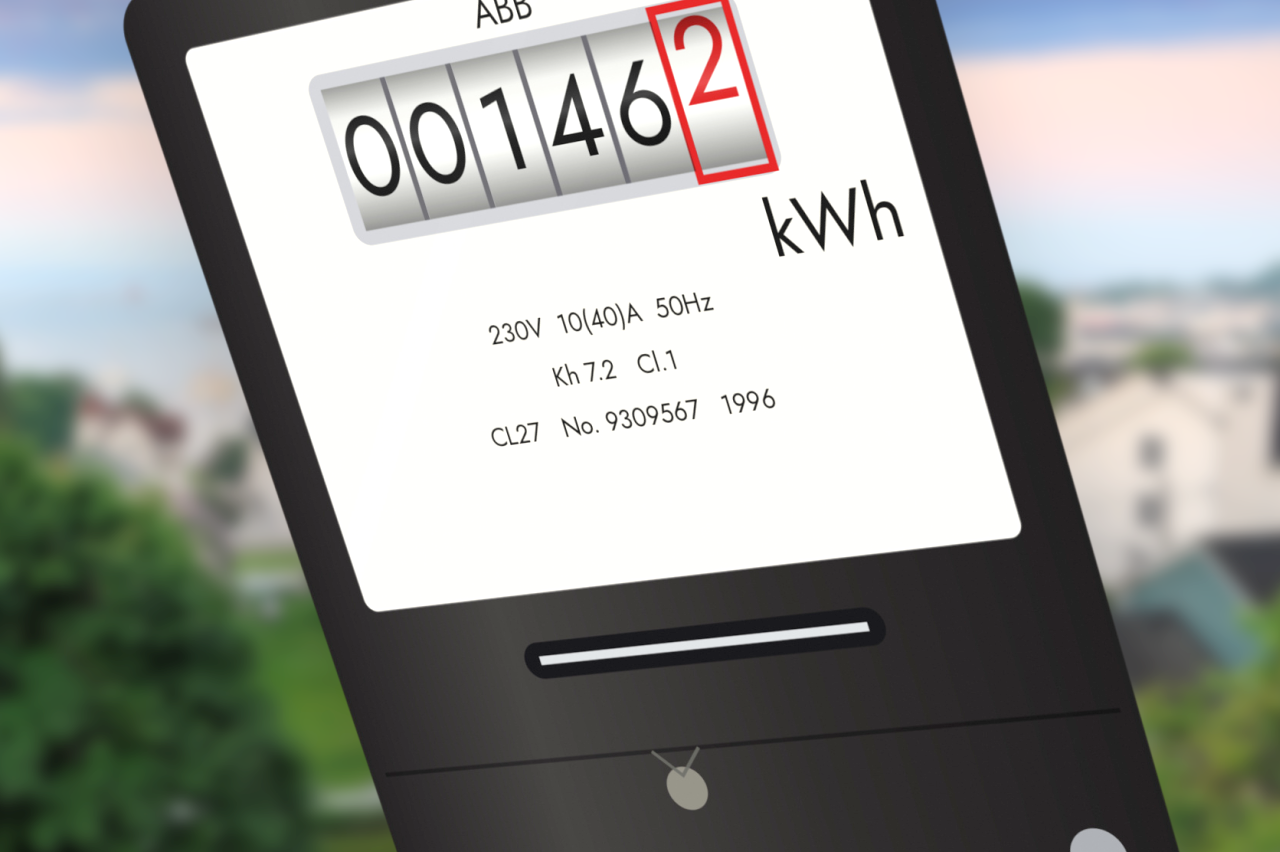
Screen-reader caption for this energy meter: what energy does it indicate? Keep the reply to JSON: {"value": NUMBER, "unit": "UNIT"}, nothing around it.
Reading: {"value": 146.2, "unit": "kWh"}
